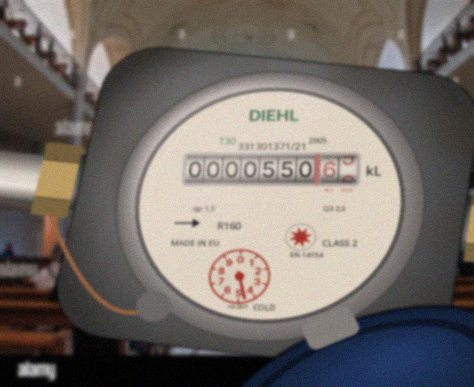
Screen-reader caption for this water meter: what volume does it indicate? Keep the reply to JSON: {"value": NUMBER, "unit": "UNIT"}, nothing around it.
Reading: {"value": 550.654, "unit": "kL"}
